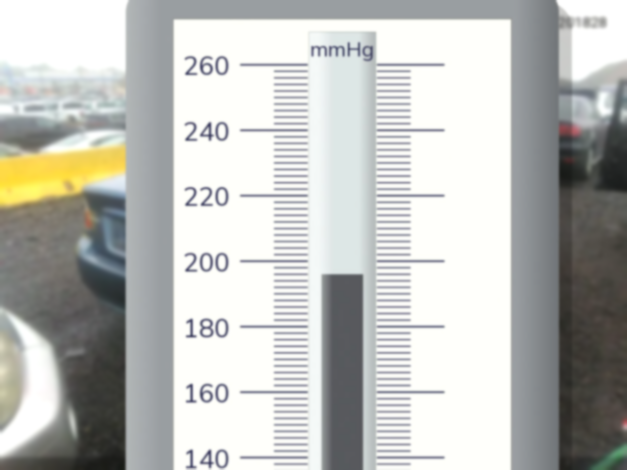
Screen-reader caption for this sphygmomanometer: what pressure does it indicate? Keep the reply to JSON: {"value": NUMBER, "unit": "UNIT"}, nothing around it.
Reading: {"value": 196, "unit": "mmHg"}
